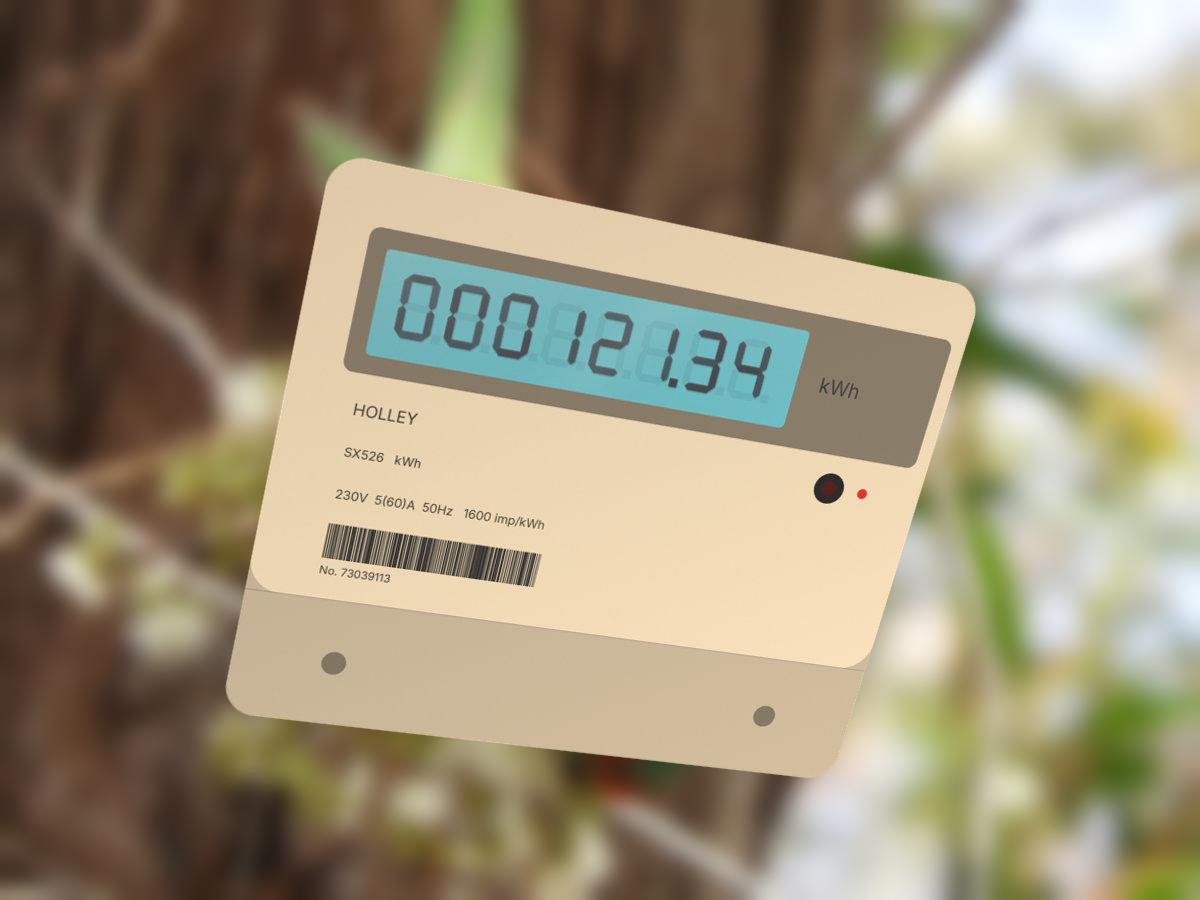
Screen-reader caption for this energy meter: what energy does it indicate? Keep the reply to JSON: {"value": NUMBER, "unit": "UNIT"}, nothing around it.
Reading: {"value": 121.34, "unit": "kWh"}
